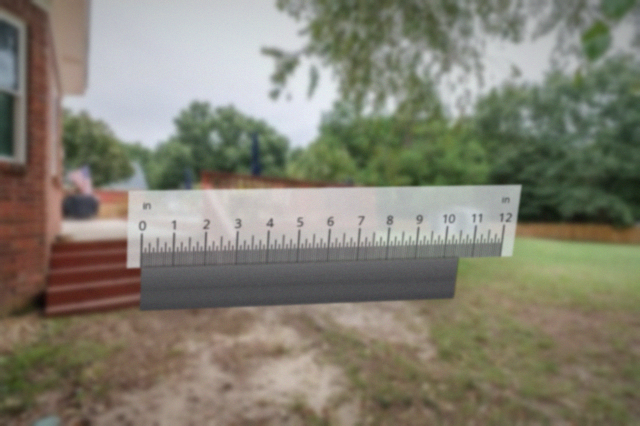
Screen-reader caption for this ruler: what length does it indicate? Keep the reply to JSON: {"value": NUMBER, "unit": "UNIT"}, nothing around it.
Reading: {"value": 10.5, "unit": "in"}
